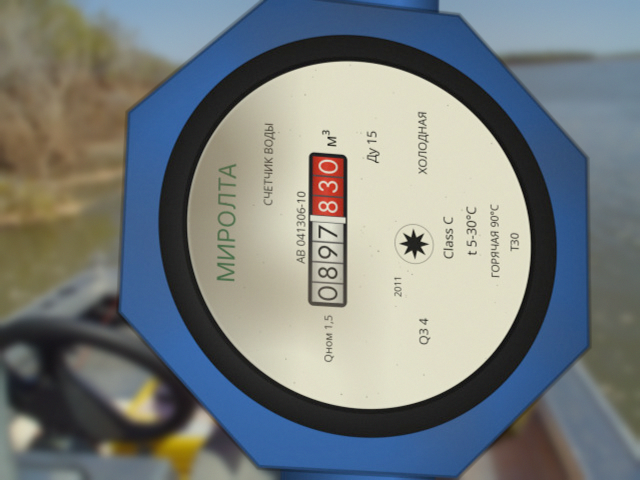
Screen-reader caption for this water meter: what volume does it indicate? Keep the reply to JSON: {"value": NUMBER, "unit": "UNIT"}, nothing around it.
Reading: {"value": 897.830, "unit": "m³"}
